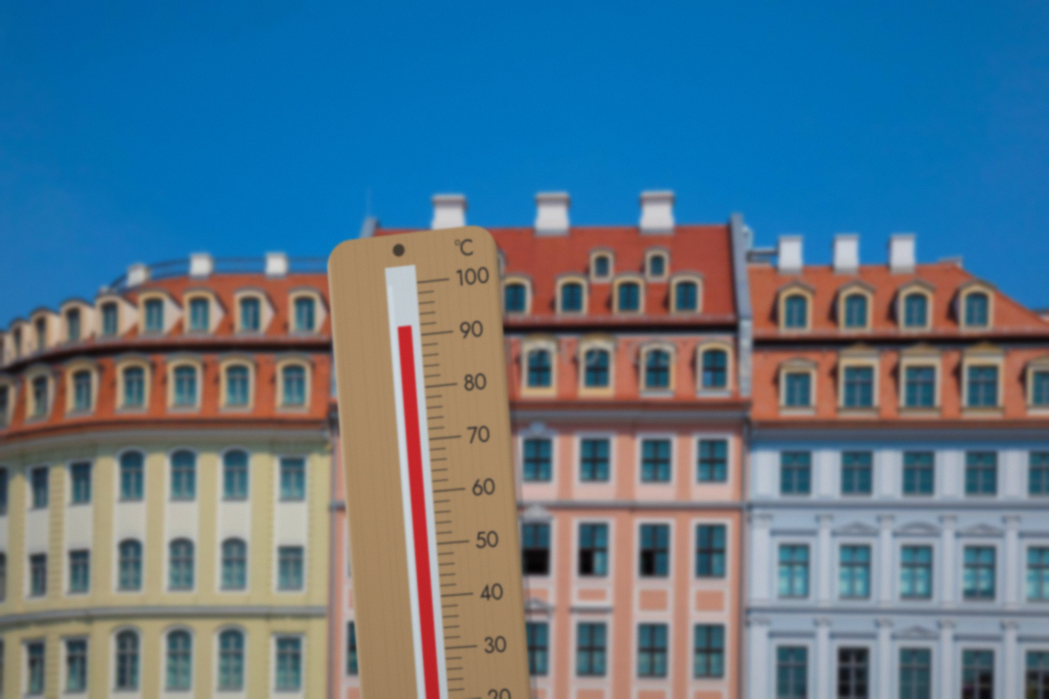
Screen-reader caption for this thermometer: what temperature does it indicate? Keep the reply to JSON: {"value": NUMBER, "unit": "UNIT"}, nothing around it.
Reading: {"value": 92, "unit": "°C"}
